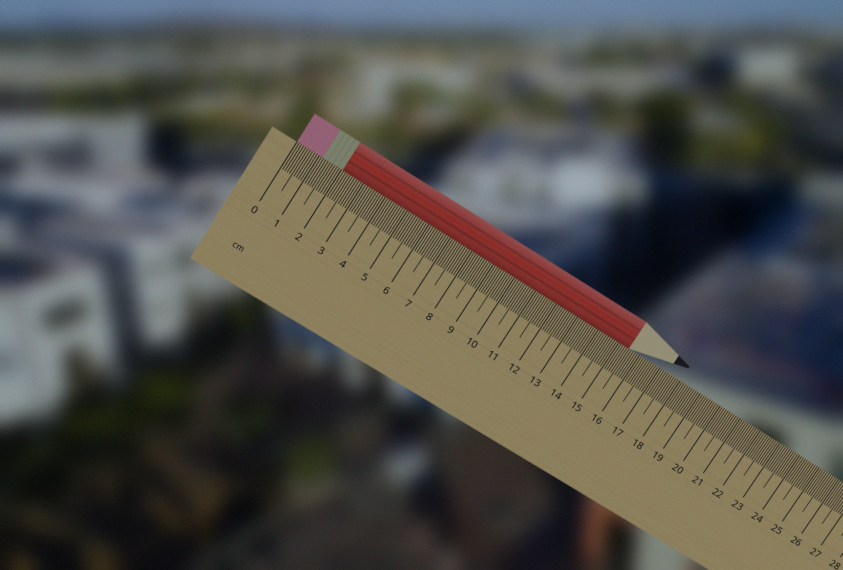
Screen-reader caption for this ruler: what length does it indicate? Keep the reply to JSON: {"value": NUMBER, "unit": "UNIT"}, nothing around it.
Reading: {"value": 18, "unit": "cm"}
